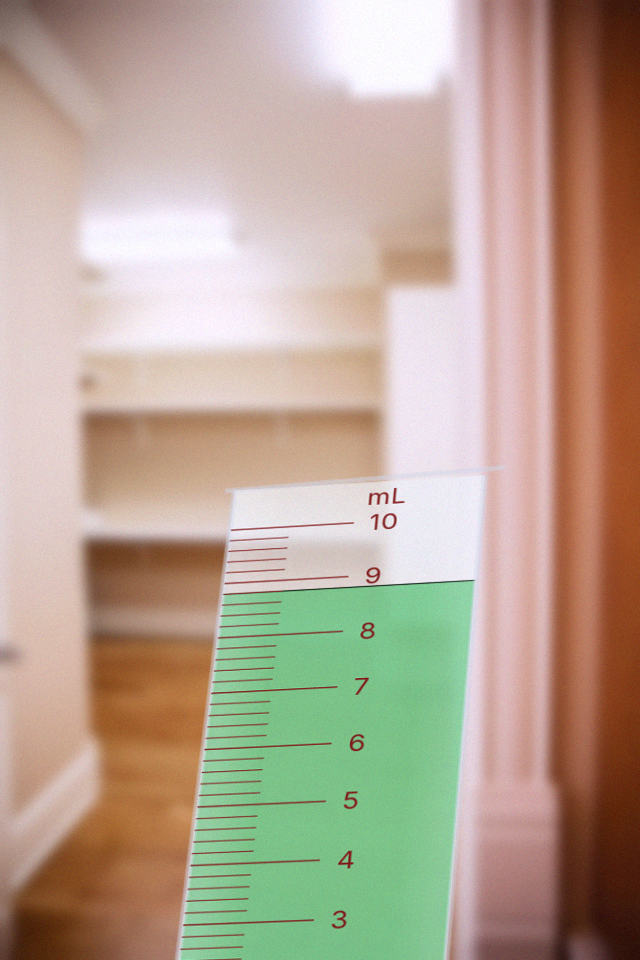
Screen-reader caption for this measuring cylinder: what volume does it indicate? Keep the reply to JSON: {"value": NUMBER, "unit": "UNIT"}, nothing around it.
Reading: {"value": 8.8, "unit": "mL"}
